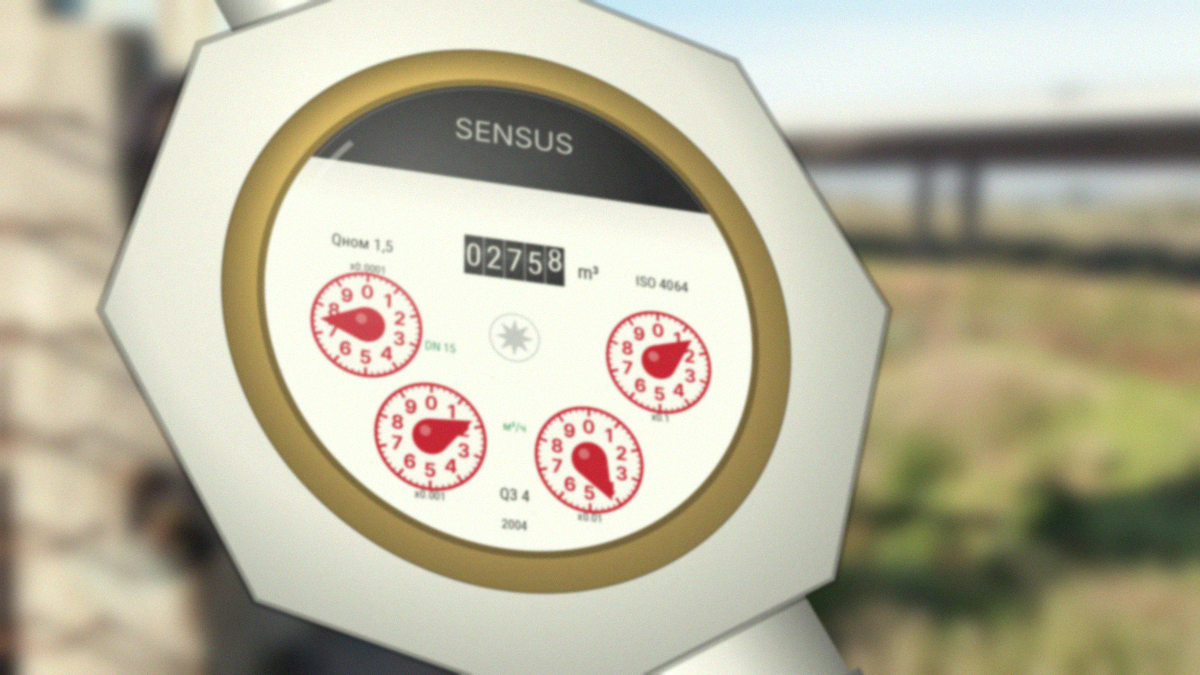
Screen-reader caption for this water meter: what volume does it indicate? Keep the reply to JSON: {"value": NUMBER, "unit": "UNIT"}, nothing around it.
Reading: {"value": 2758.1417, "unit": "m³"}
